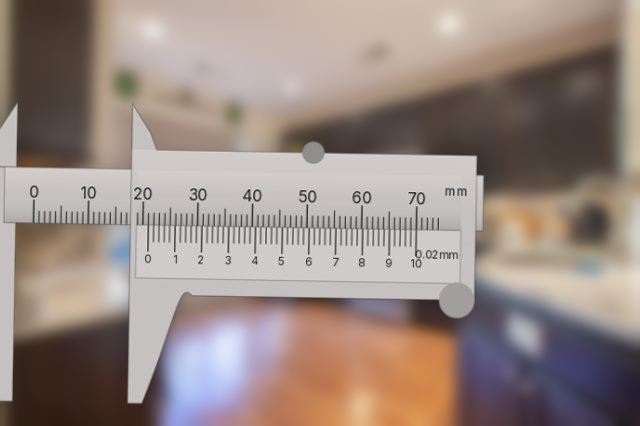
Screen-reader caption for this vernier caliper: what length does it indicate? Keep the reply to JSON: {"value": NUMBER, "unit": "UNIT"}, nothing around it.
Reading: {"value": 21.0, "unit": "mm"}
